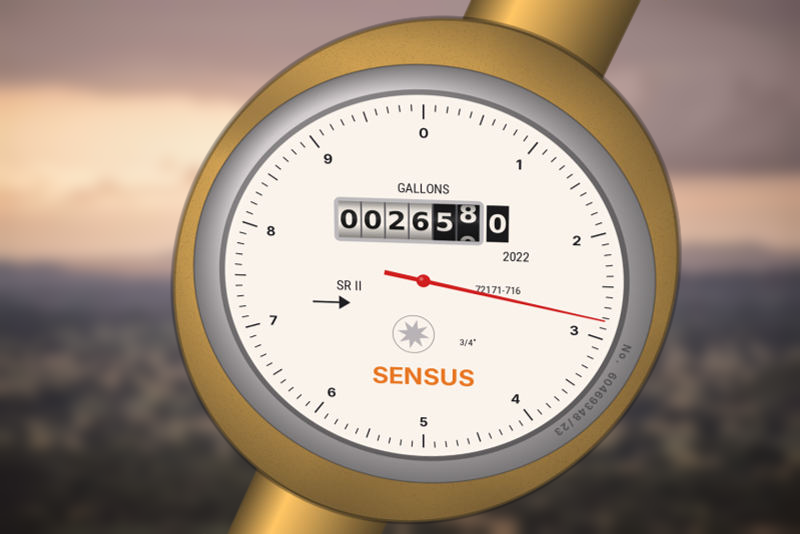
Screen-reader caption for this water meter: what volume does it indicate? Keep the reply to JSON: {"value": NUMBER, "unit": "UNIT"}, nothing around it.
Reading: {"value": 26582.8, "unit": "gal"}
